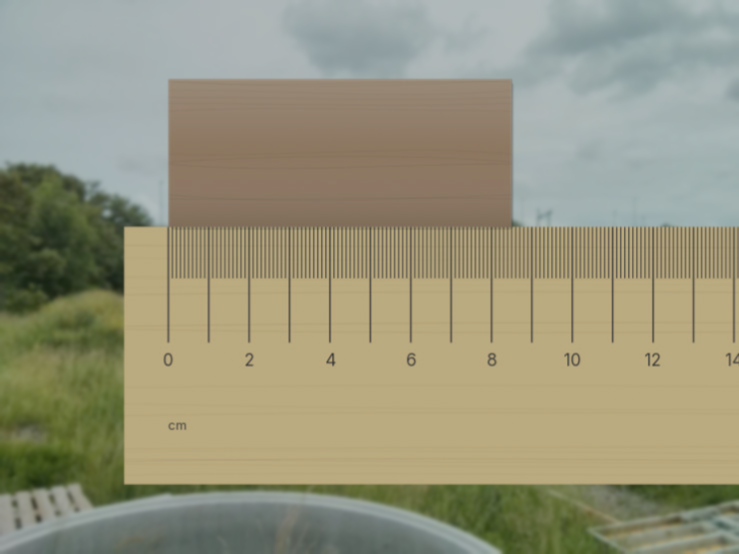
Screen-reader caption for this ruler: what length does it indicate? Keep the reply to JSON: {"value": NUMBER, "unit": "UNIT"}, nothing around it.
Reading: {"value": 8.5, "unit": "cm"}
